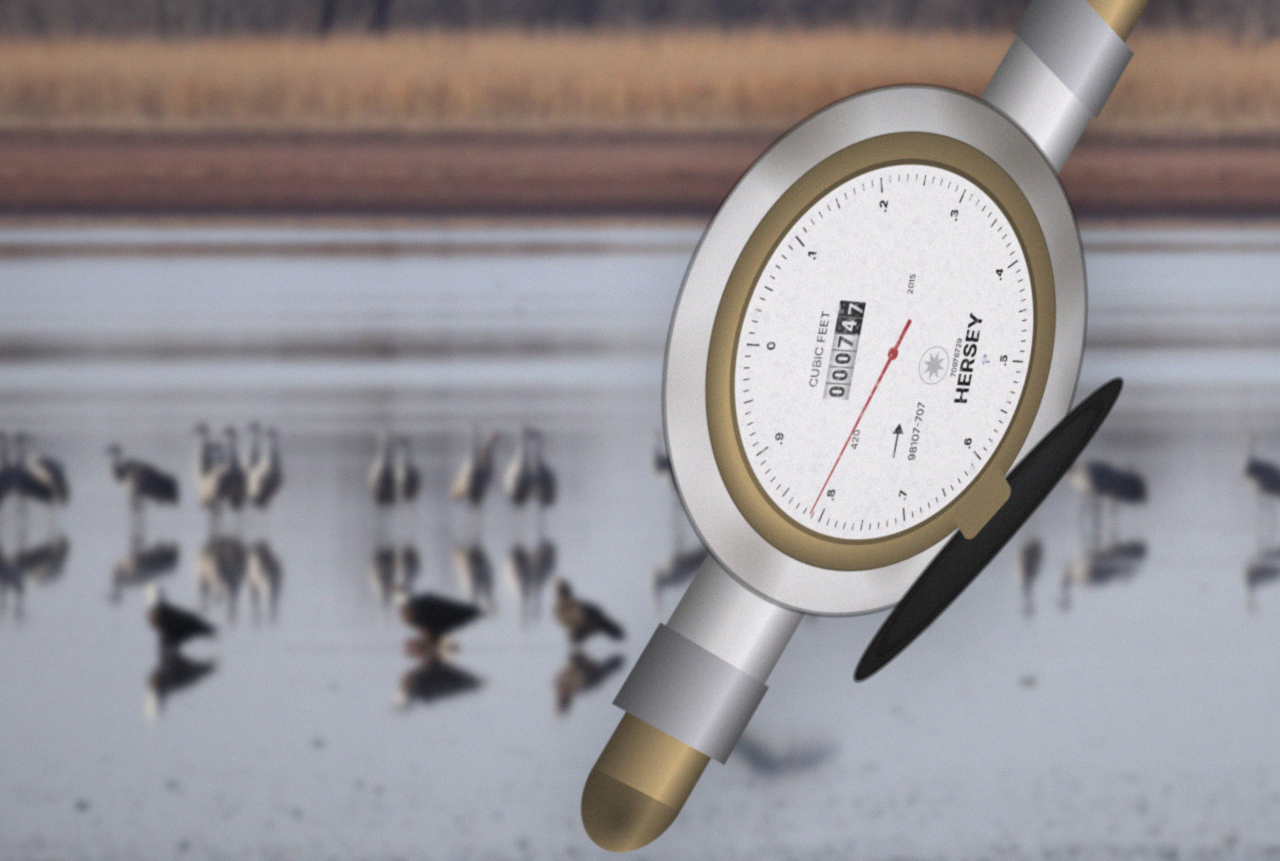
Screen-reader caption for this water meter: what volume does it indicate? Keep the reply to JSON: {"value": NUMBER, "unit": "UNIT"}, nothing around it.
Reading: {"value": 746.81, "unit": "ft³"}
